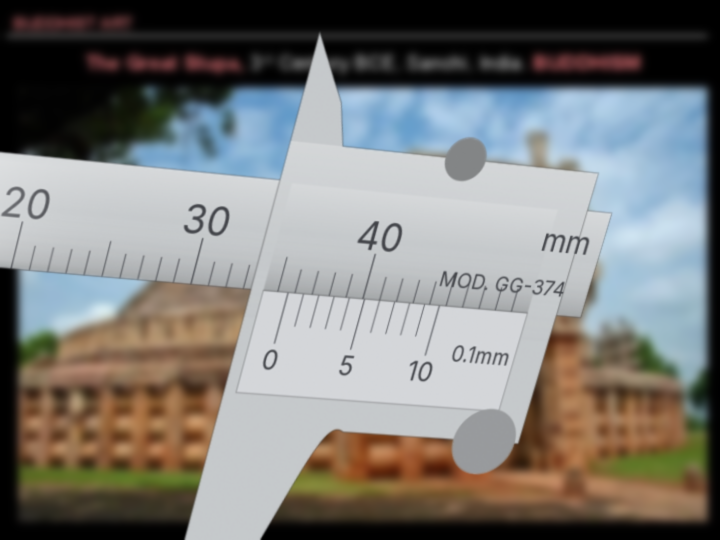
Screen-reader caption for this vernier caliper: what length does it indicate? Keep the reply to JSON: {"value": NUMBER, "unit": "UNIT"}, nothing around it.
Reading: {"value": 35.6, "unit": "mm"}
